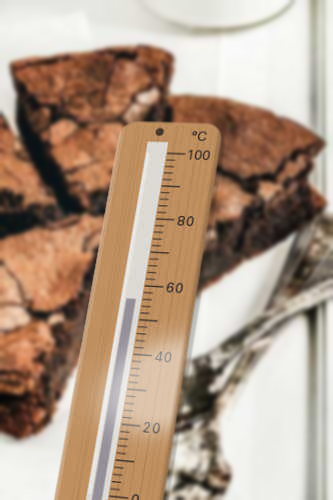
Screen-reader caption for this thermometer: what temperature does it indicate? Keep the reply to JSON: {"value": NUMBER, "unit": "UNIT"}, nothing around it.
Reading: {"value": 56, "unit": "°C"}
